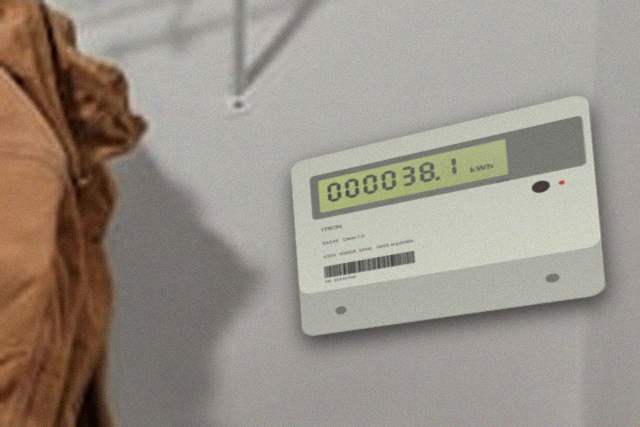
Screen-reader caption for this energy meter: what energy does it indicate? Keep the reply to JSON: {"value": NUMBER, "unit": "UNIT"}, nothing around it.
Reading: {"value": 38.1, "unit": "kWh"}
